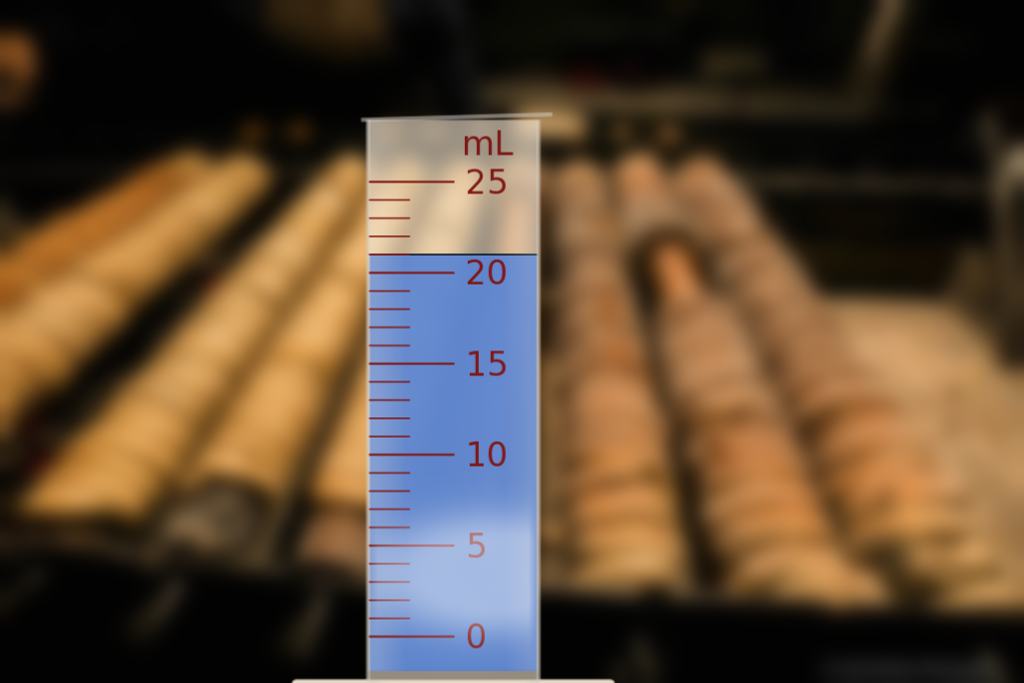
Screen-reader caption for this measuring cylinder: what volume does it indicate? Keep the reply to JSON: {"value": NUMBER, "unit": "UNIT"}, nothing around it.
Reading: {"value": 21, "unit": "mL"}
